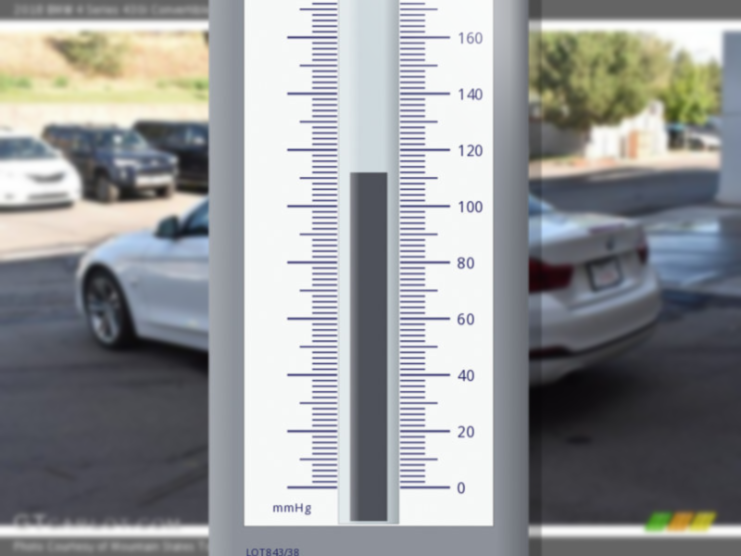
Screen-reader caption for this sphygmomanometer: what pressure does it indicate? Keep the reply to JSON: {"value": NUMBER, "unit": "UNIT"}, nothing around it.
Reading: {"value": 112, "unit": "mmHg"}
